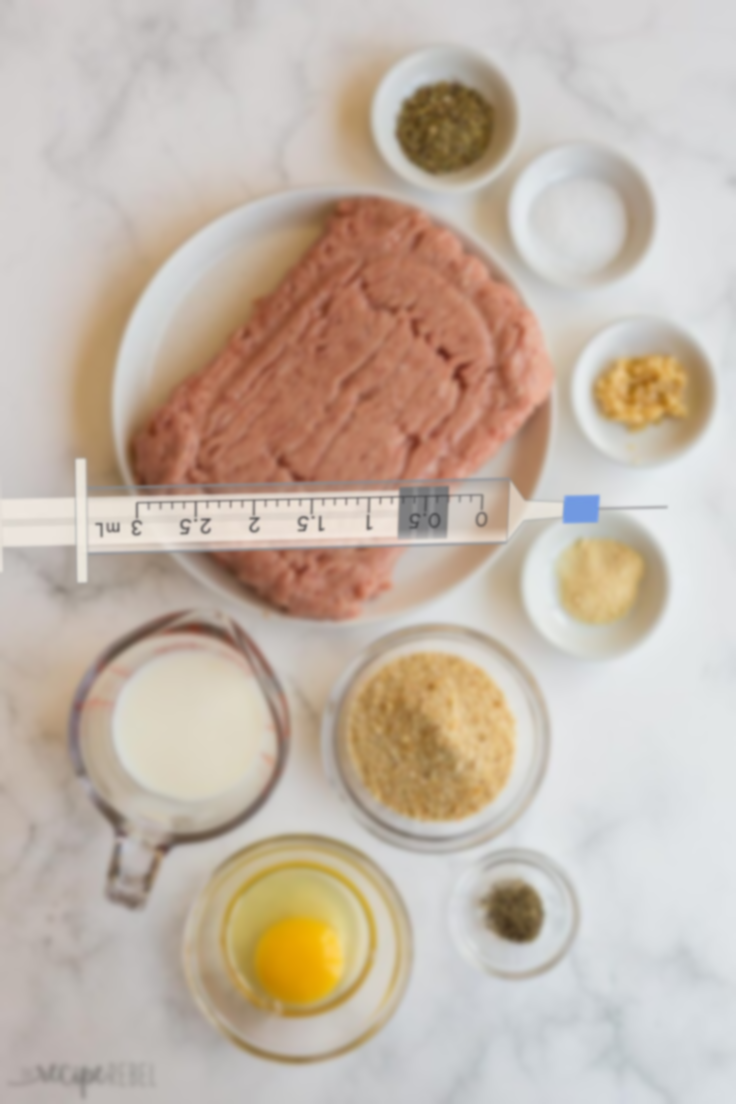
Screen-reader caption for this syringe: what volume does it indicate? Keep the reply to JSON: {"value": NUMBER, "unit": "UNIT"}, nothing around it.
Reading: {"value": 0.3, "unit": "mL"}
